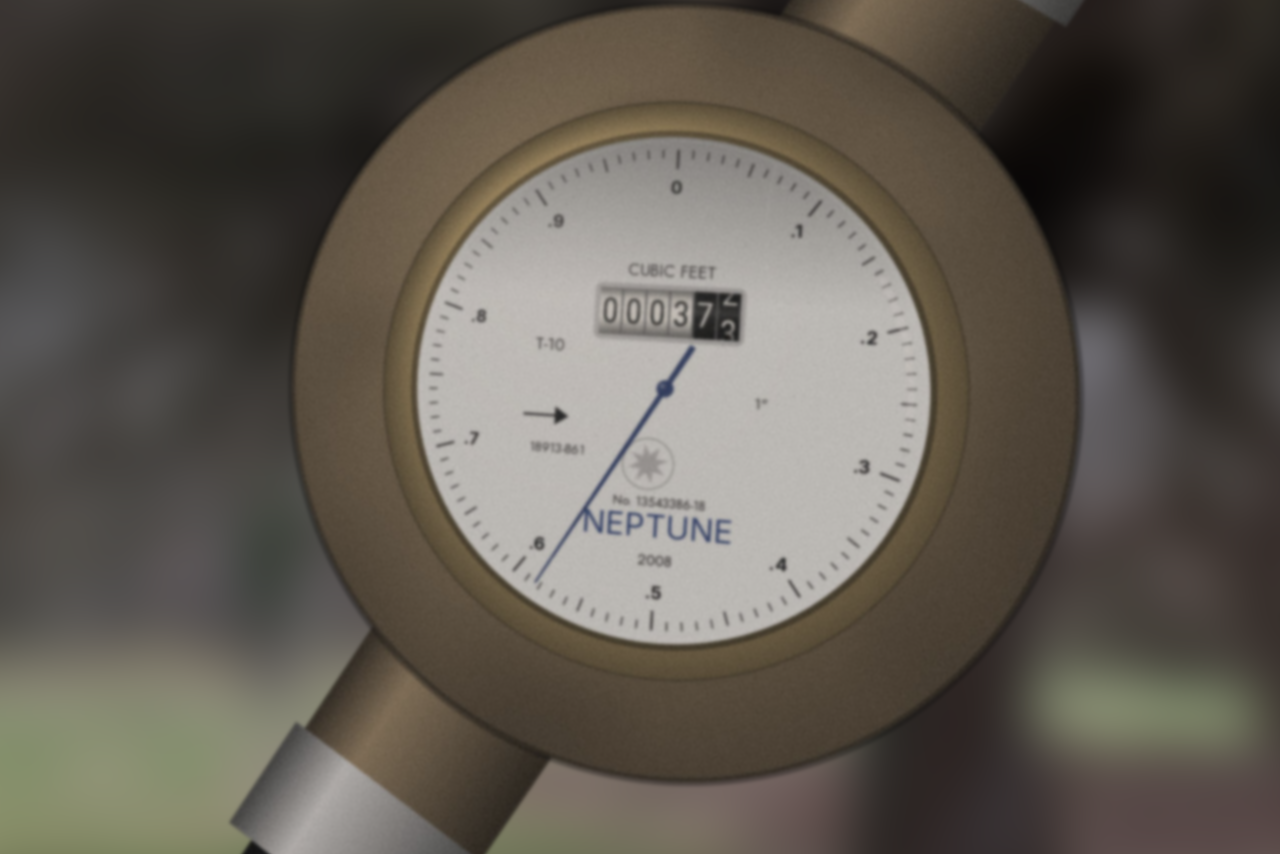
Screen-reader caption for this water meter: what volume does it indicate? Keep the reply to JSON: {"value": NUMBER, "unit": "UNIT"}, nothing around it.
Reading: {"value": 372.58, "unit": "ft³"}
